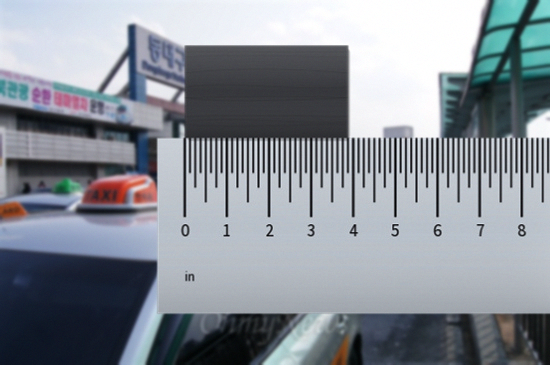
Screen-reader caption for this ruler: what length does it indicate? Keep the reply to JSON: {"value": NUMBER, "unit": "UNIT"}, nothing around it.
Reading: {"value": 3.875, "unit": "in"}
